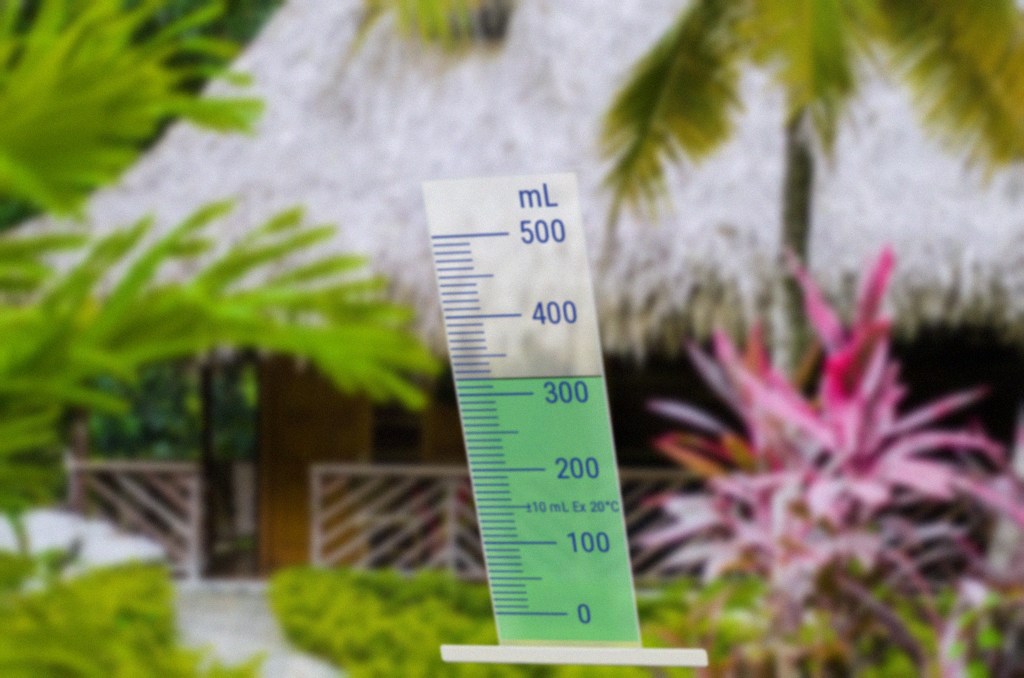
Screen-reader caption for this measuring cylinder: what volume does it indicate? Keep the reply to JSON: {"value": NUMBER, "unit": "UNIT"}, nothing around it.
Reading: {"value": 320, "unit": "mL"}
